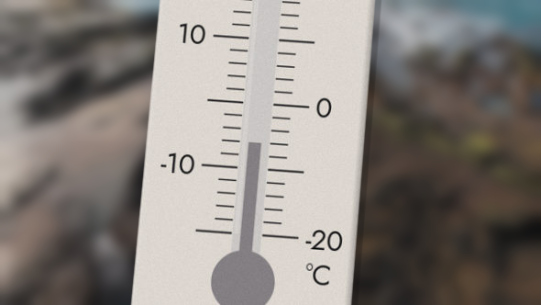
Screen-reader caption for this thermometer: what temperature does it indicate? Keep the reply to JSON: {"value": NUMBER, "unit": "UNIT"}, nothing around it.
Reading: {"value": -6, "unit": "°C"}
